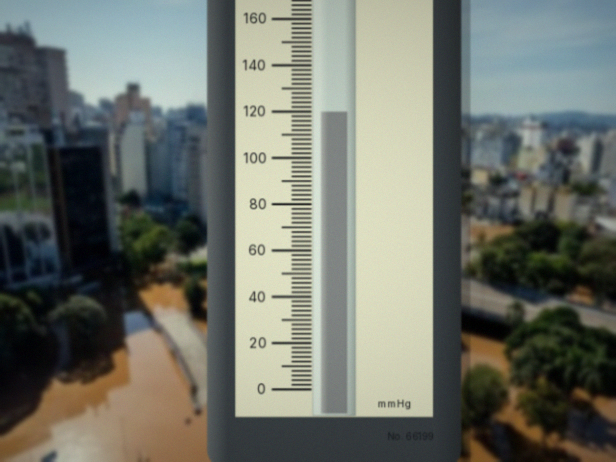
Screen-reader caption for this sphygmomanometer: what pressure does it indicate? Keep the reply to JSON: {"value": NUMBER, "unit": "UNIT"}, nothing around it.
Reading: {"value": 120, "unit": "mmHg"}
